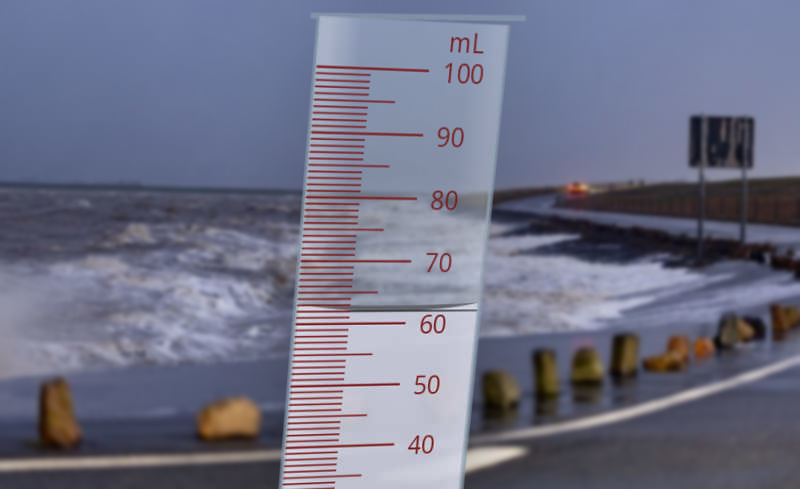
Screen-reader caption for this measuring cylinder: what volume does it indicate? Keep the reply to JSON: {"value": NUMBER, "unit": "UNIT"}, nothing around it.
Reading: {"value": 62, "unit": "mL"}
